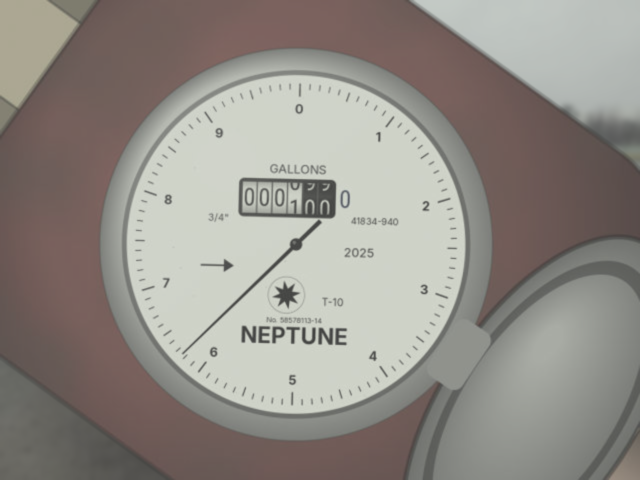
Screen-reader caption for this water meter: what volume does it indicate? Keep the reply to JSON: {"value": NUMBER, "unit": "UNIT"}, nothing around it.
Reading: {"value": 996.2, "unit": "gal"}
